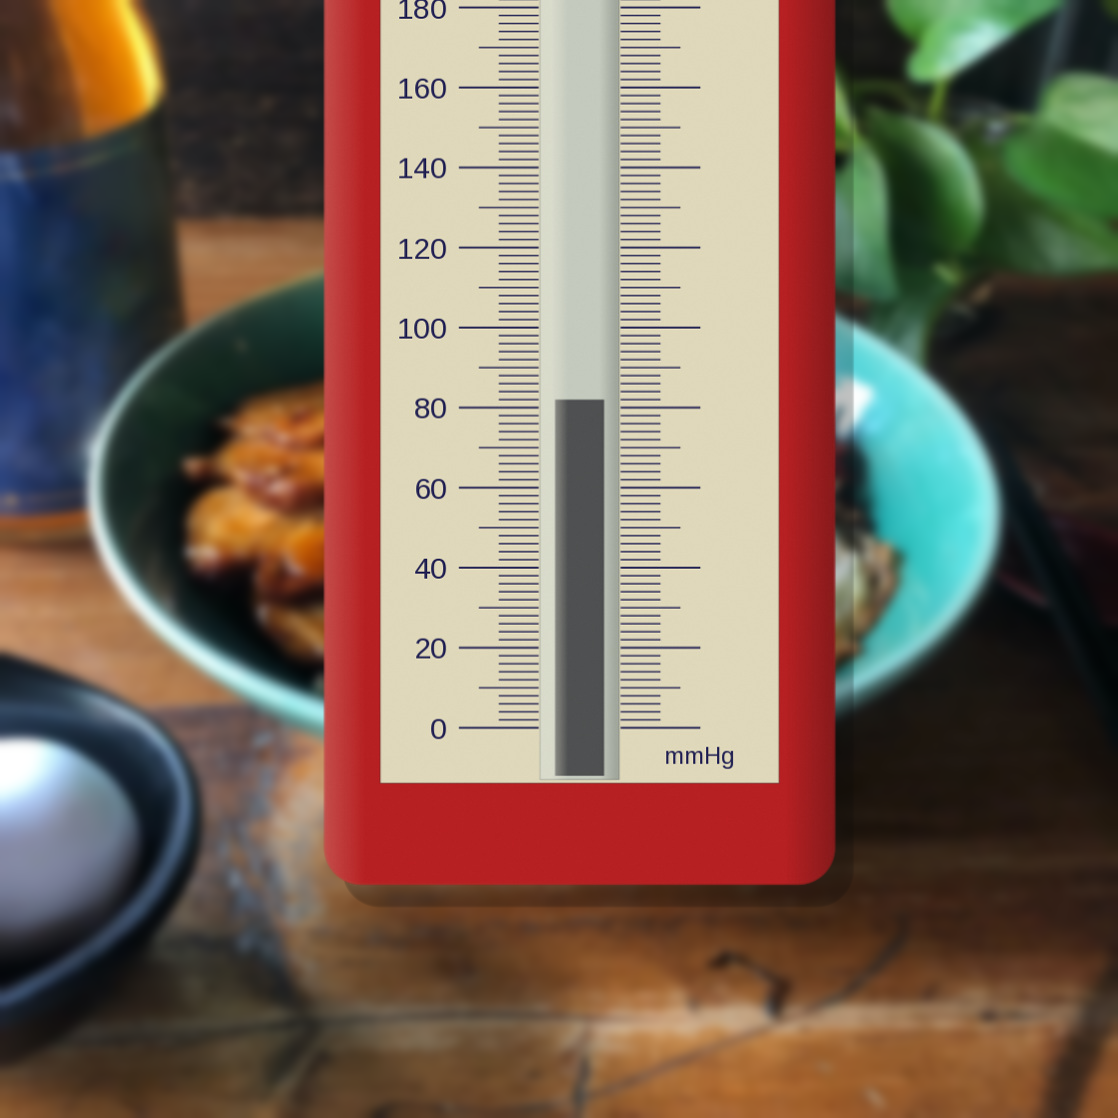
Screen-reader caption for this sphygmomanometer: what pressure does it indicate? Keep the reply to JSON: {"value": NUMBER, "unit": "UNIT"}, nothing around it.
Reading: {"value": 82, "unit": "mmHg"}
